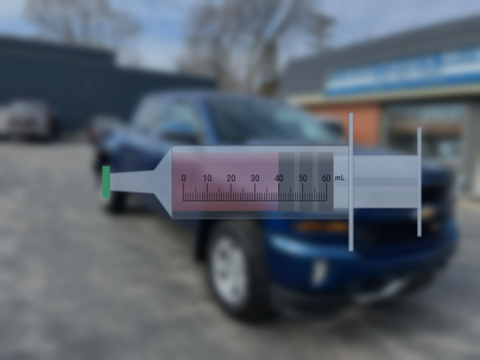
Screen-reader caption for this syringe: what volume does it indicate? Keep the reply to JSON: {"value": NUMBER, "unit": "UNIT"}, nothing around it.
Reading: {"value": 40, "unit": "mL"}
